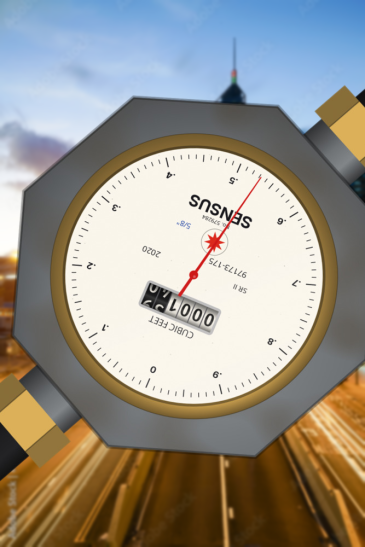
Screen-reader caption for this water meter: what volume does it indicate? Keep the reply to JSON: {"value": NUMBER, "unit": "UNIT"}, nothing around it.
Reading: {"value": 139.53, "unit": "ft³"}
